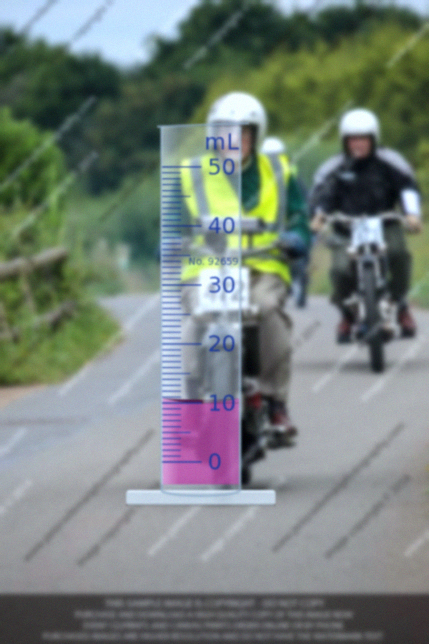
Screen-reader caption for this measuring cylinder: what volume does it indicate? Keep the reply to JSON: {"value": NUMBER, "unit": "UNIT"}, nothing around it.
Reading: {"value": 10, "unit": "mL"}
